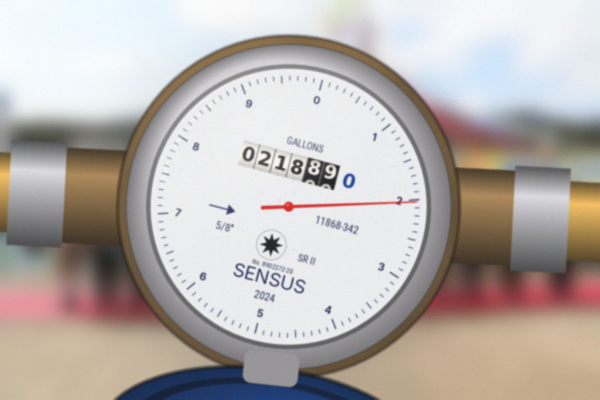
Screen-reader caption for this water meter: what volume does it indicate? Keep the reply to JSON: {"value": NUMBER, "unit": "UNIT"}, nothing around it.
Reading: {"value": 218892.0, "unit": "gal"}
